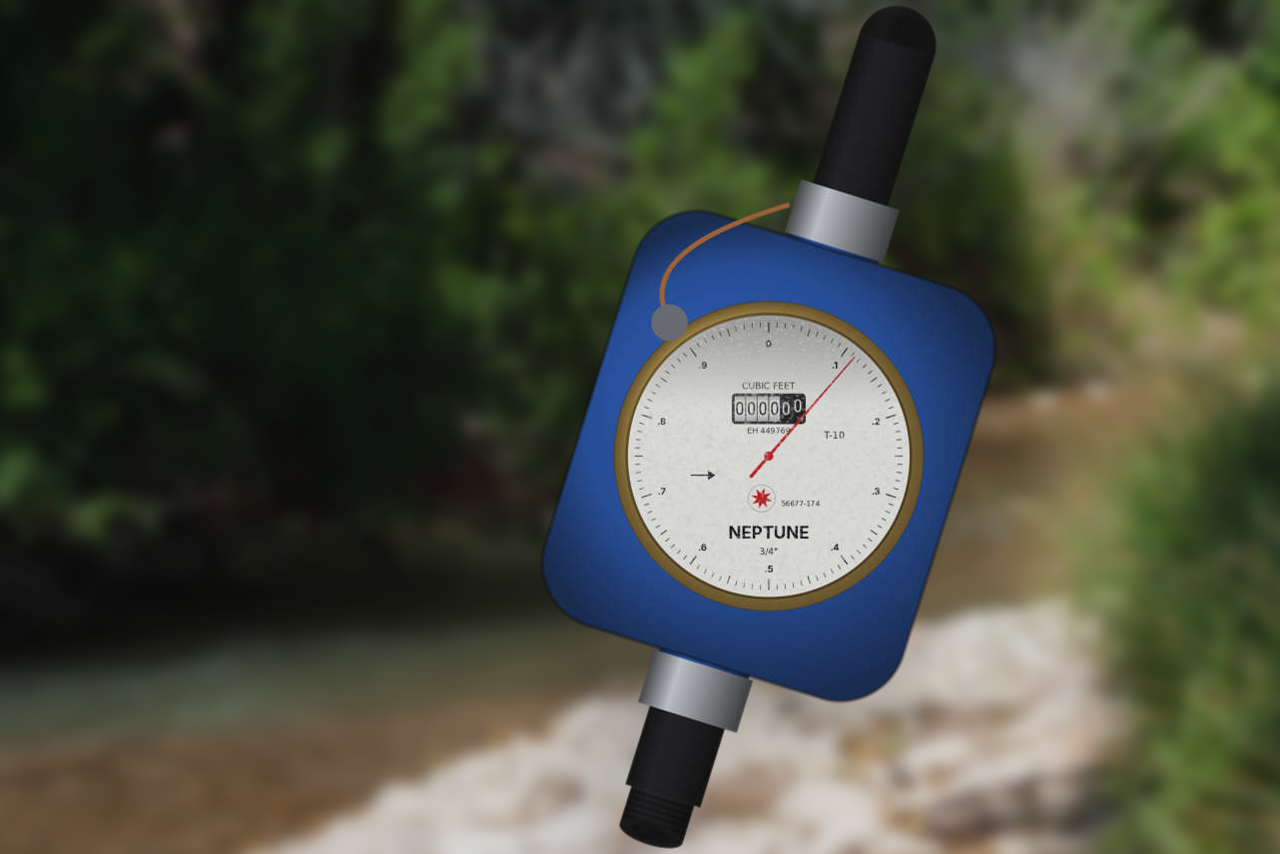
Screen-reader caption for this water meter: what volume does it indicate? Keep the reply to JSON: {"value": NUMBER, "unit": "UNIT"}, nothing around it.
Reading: {"value": 0.11, "unit": "ft³"}
